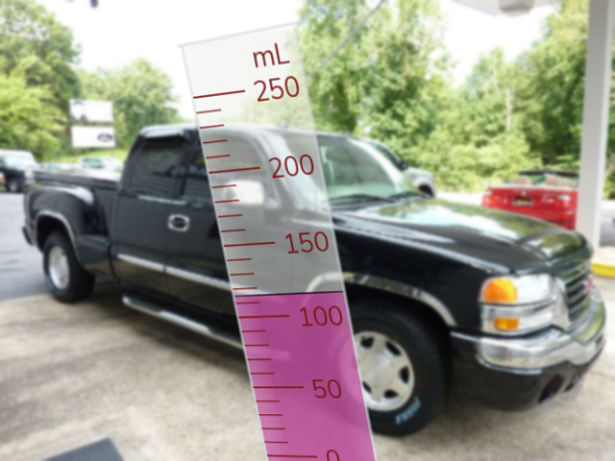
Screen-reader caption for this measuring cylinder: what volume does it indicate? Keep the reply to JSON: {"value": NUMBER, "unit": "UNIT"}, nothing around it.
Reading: {"value": 115, "unit": "mL"}
